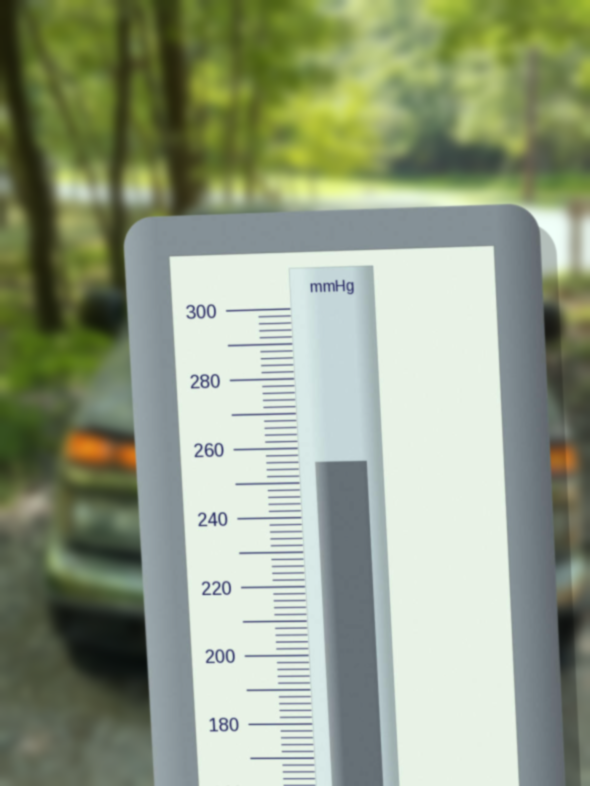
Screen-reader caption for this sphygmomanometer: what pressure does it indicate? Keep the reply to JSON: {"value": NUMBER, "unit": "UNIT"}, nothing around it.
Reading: {"value": 256, "unit": "mmHg"}
